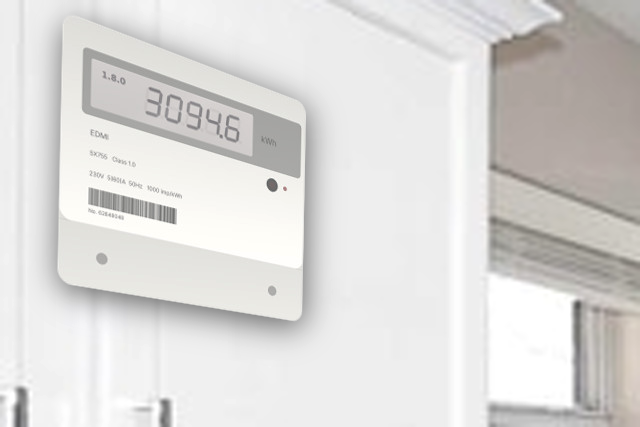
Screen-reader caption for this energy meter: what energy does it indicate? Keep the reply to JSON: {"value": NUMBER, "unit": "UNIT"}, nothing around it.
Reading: {"value": 3094.6, "unit": "kWh"}
